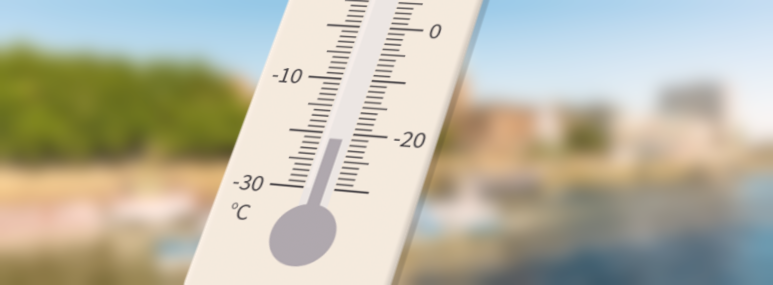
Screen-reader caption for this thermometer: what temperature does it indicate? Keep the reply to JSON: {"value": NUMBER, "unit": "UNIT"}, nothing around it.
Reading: {"value": -21, "unit": "°C"}
